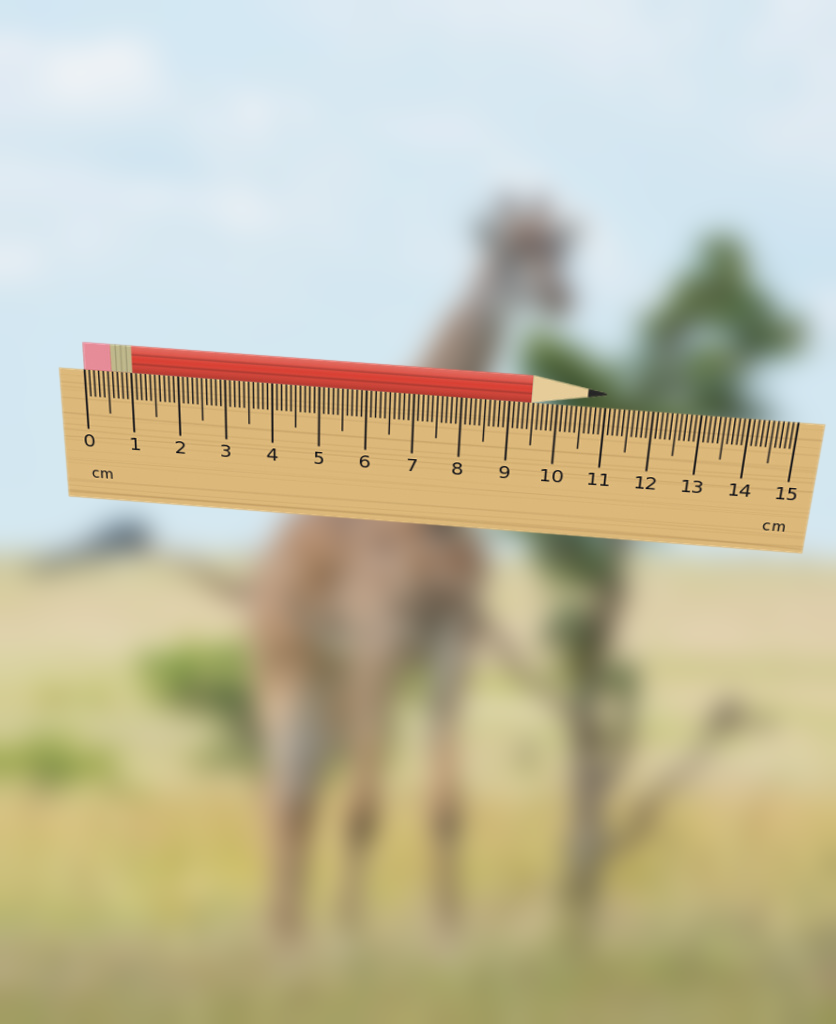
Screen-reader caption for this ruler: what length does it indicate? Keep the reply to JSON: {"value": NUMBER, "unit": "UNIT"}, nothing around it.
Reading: {"value": 11, "unit": "cm"}
